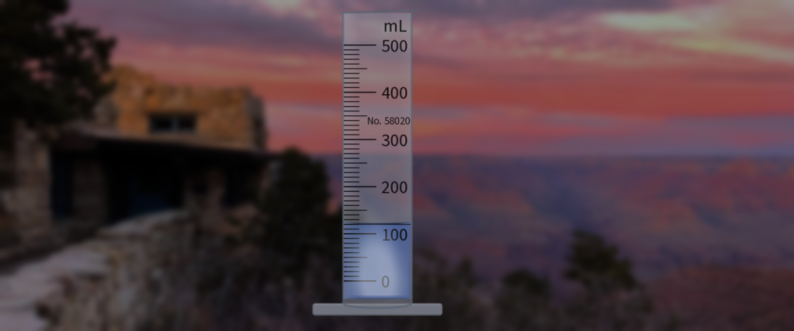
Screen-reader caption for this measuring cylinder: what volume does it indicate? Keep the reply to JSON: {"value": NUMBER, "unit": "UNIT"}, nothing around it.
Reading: {"value": 120, "unit": "mL"}
